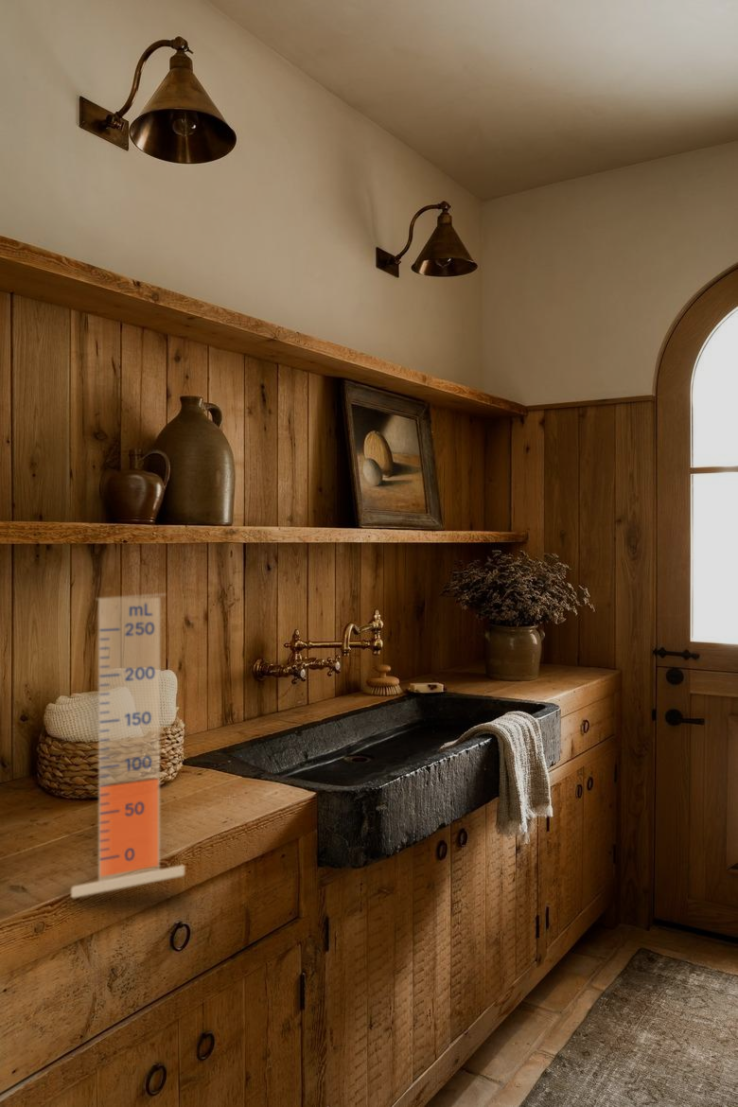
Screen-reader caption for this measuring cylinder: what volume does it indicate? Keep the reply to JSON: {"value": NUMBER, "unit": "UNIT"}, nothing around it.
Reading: {"value": 80, "unit": "mL"}
